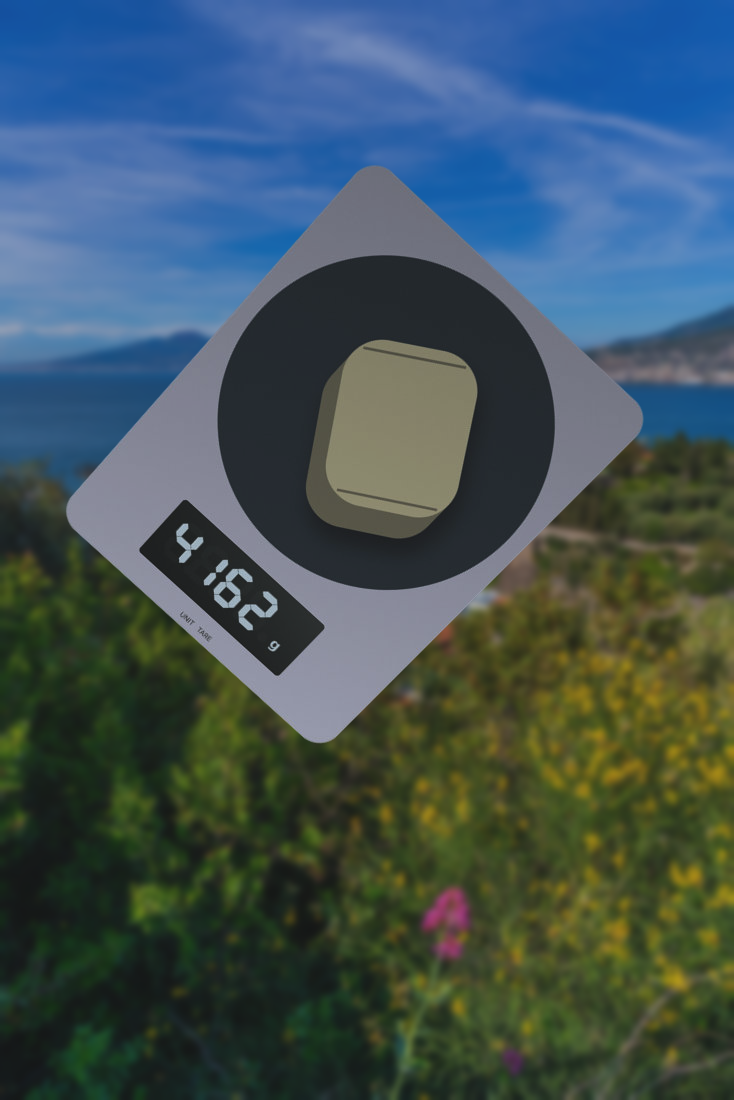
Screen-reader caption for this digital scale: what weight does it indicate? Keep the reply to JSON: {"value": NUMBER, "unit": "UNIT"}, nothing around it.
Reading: {"value": 4162, "unit": "g"}
